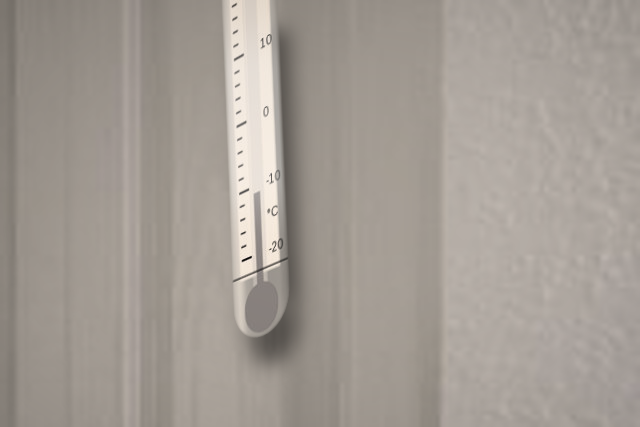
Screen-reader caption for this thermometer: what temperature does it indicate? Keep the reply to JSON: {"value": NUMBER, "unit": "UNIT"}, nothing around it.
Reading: {"value": -11, "unit": "°C"}
